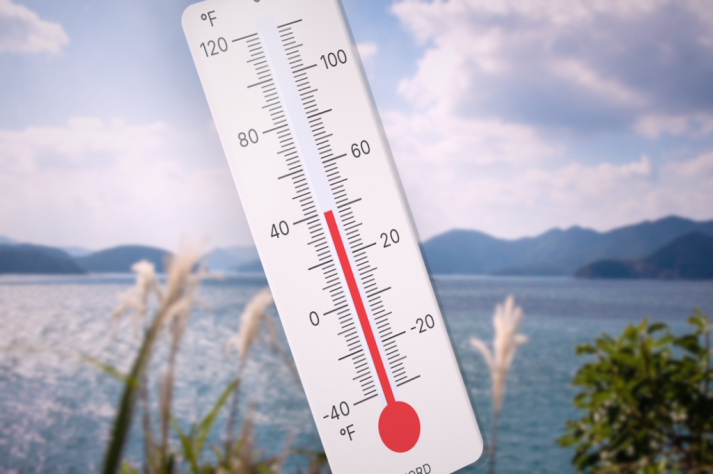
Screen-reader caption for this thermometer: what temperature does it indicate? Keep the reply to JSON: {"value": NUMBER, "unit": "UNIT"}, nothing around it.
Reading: {"value": 40, "unit": "°F"}
